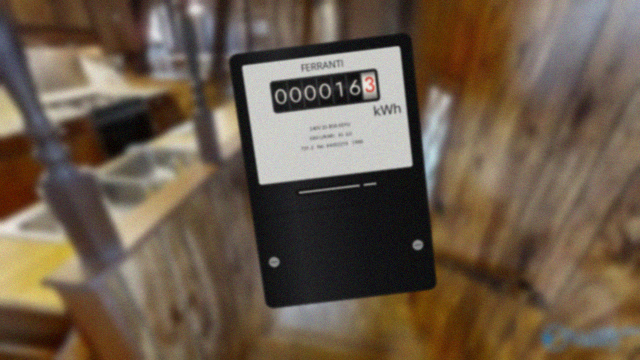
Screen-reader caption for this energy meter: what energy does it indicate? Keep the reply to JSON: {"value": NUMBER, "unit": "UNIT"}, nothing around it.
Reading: {"value": 16.3, "unit": "kWh"}
